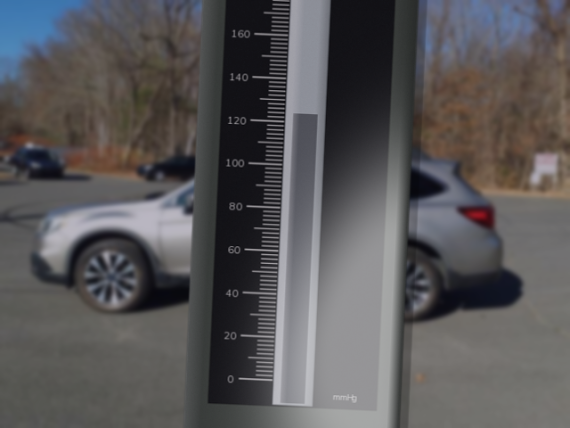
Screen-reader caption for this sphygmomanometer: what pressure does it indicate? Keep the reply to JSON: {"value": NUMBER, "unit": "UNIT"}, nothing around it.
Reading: {"value": 124, "unit": "mmHg"}
